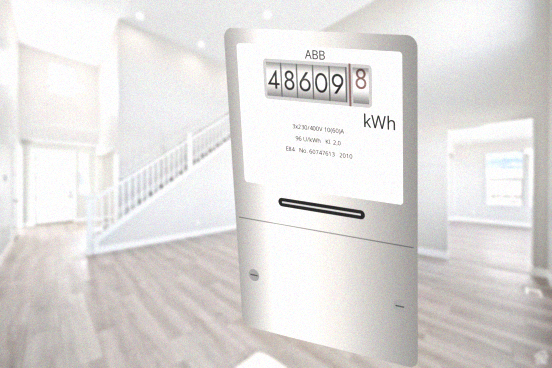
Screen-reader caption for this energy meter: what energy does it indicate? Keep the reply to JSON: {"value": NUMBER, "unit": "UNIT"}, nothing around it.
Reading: {"value": 48609.8, "unit": "kWh"}
